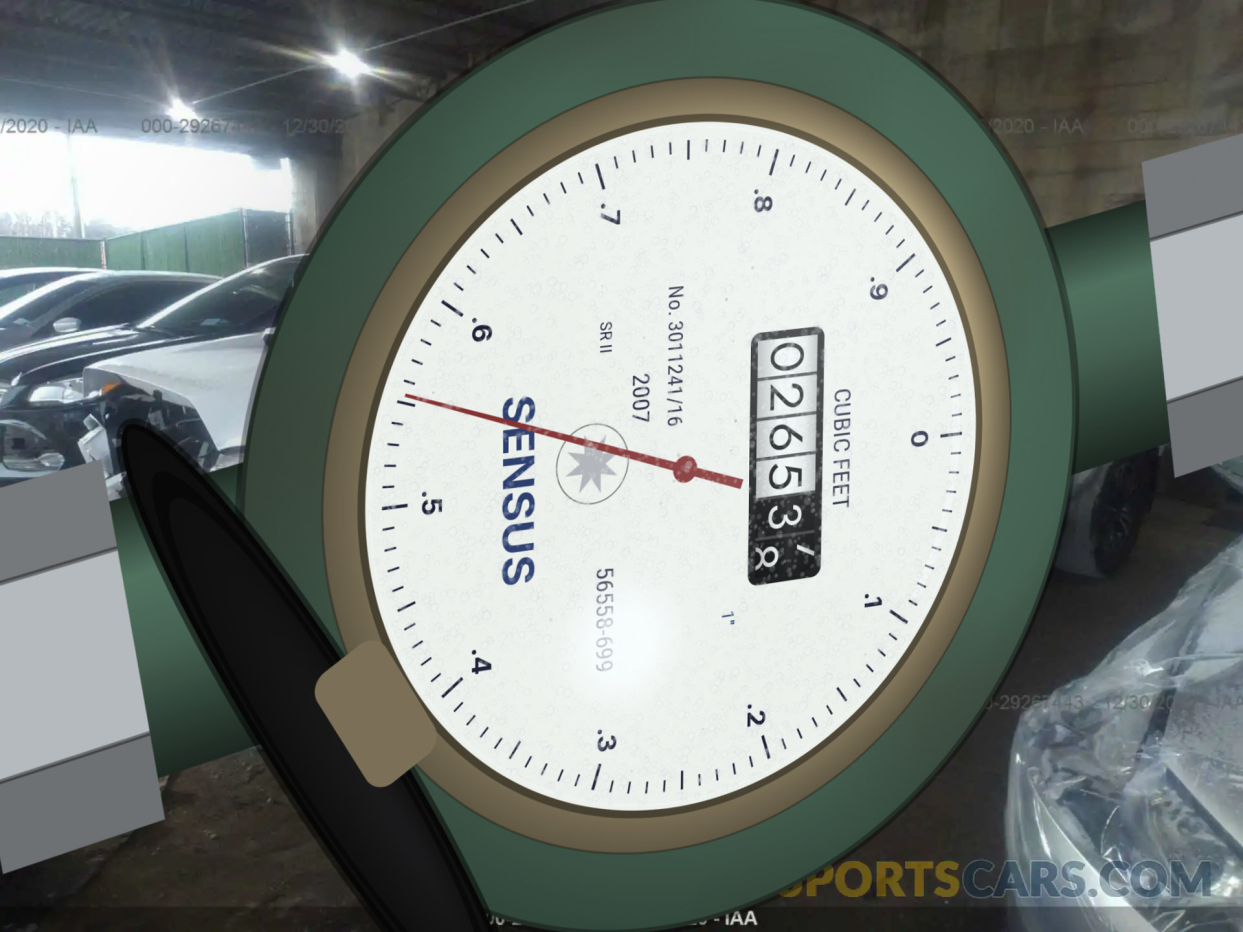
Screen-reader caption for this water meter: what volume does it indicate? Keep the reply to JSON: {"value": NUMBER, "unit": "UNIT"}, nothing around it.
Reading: {"value": 26537.55, "unit": "ft³"}
